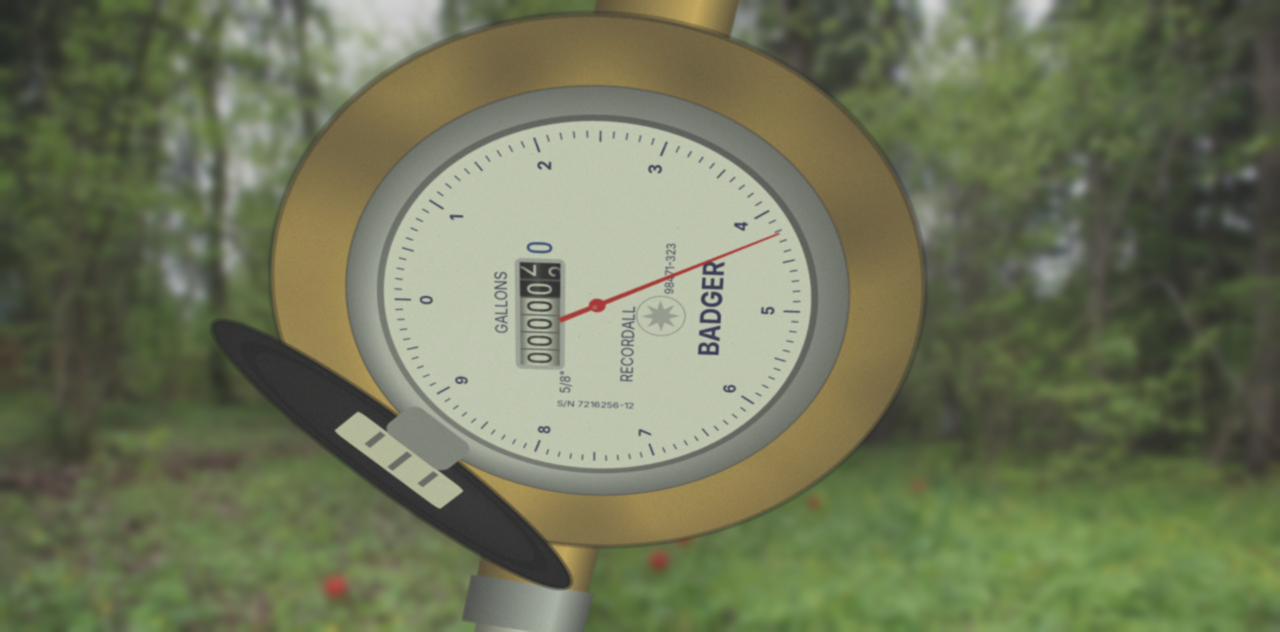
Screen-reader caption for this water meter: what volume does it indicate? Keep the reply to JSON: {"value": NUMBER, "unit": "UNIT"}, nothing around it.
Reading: {"value": 24.2, "unit": "gal"}
